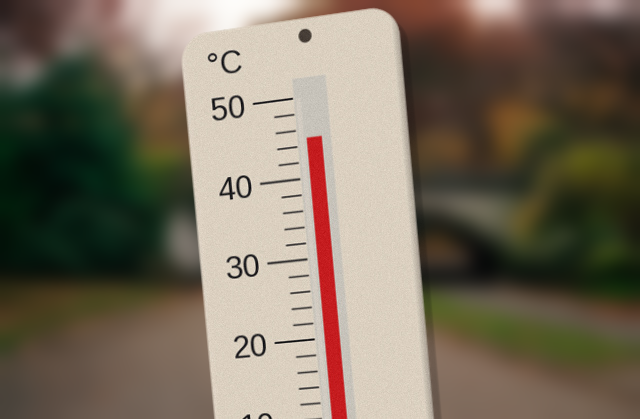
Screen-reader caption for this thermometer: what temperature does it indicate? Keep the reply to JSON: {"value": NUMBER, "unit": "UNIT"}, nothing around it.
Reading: {"value": 45, "unit": "°C"}
